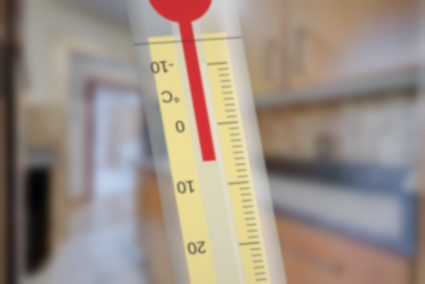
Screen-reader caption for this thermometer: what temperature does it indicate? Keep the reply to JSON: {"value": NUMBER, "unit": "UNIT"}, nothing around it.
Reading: {"value": 6, "unit": "°C"}
